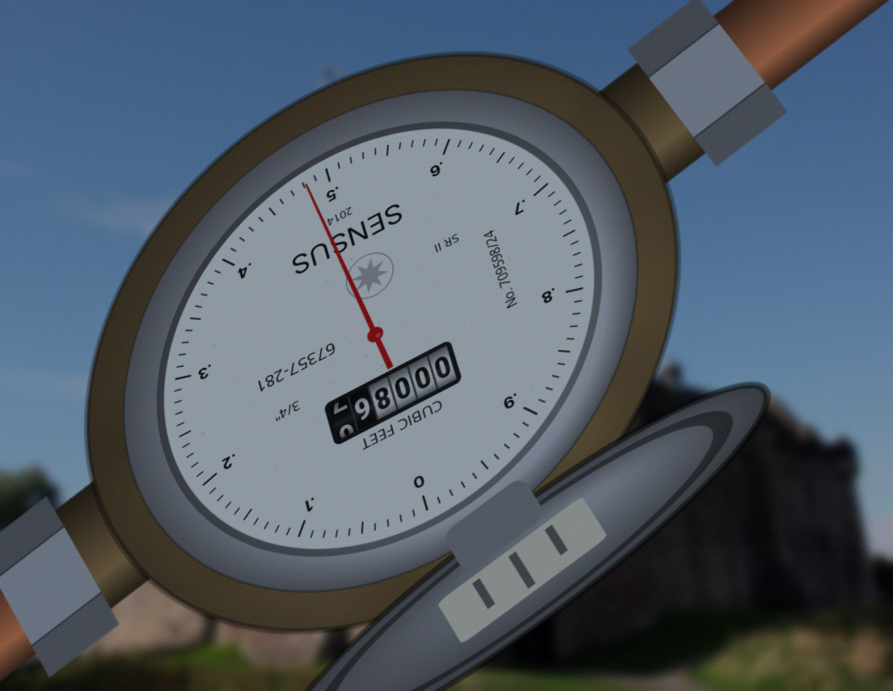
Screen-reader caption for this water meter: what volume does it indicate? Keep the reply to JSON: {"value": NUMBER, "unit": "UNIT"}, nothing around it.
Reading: {"value": 866.48, "unit": "ft³"}
